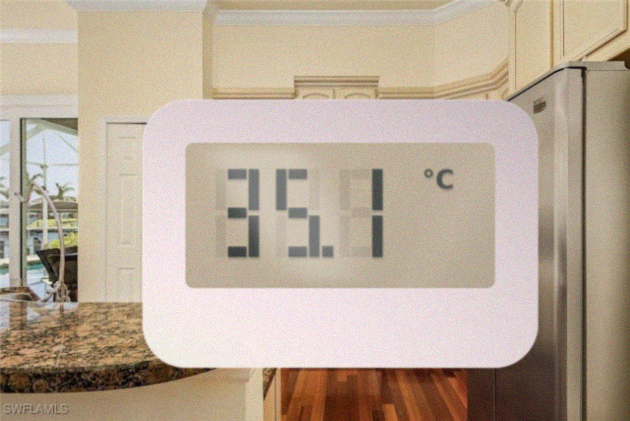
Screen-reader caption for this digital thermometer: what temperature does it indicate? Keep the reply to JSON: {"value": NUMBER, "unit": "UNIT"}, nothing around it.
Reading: {"value": 35.1, "unit": "°C"}
